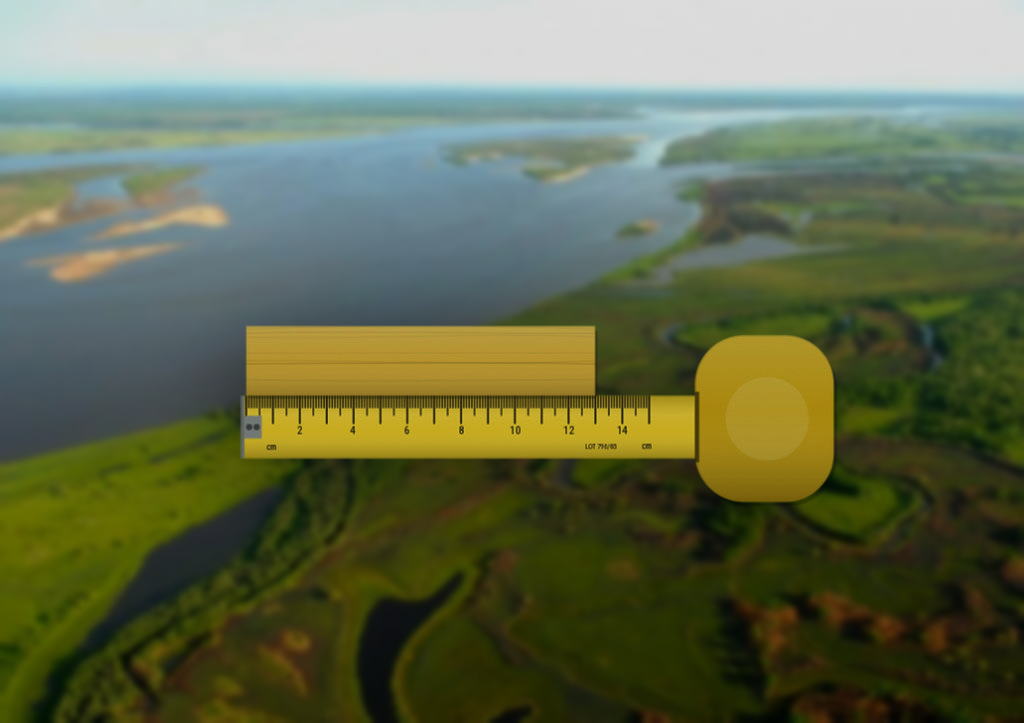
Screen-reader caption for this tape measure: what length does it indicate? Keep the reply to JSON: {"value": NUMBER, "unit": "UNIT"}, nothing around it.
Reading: {"value": 13, "unit": "cm"}
